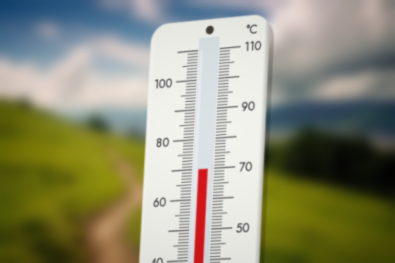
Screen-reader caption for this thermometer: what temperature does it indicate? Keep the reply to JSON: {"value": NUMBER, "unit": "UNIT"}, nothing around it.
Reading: {"value": 70, "unit": "°C"}
